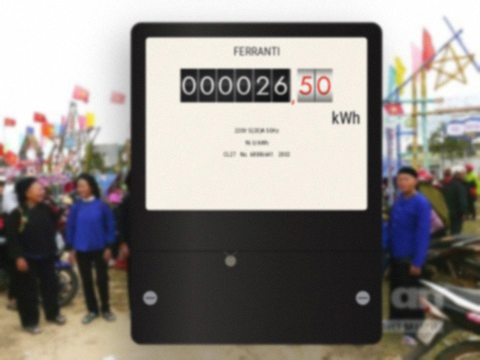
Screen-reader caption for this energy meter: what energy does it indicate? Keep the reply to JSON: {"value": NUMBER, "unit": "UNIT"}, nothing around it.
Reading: {"value": 26.50, "unit": "kWh"}
